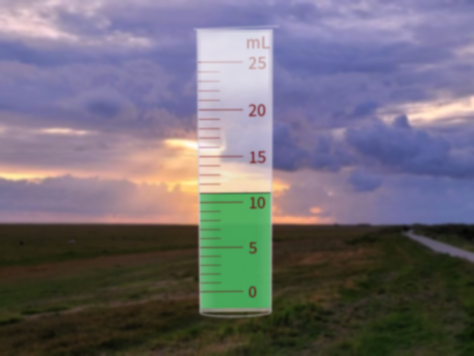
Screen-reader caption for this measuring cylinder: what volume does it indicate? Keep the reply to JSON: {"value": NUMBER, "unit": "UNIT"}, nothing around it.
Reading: {"value": 11, "unit": "mL"}
